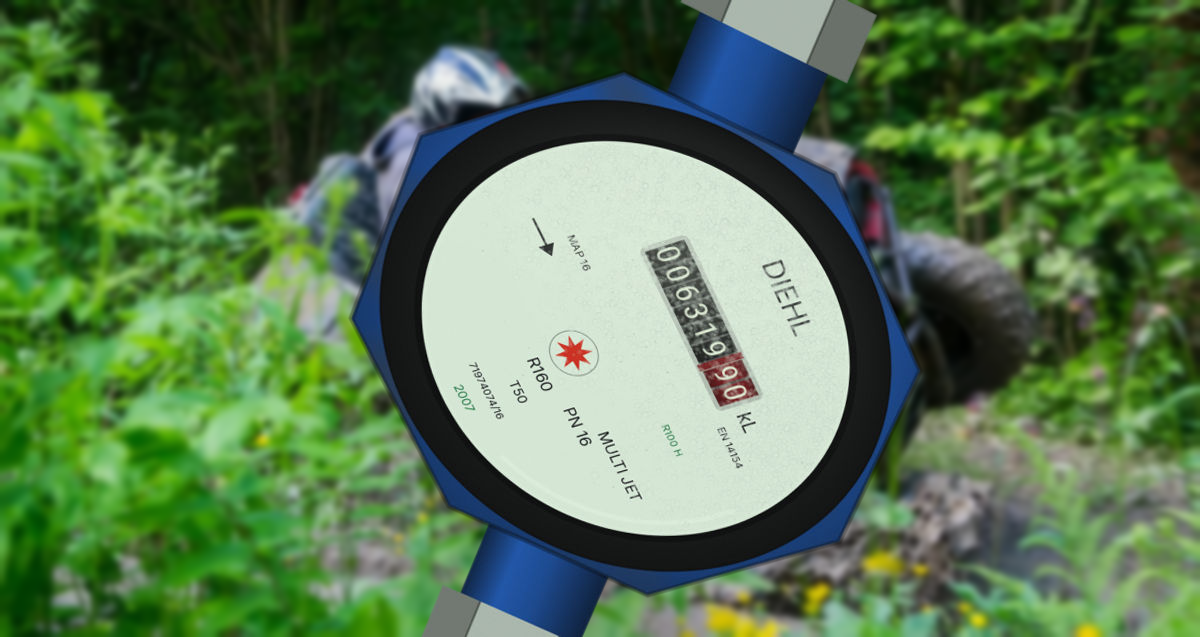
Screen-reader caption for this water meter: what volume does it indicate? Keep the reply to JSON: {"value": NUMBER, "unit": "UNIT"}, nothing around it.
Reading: {"value": 6319.90, "unit": "kL"}
